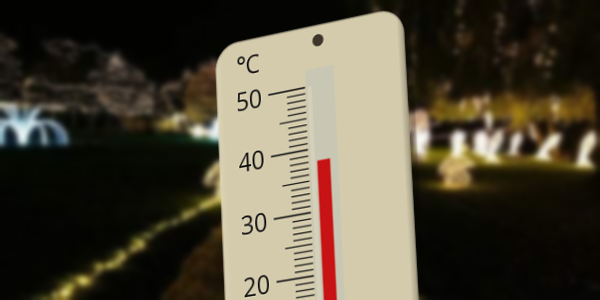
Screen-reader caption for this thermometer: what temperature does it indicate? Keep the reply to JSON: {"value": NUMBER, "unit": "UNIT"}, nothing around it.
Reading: {"value": 38, "unit": "°C"}
